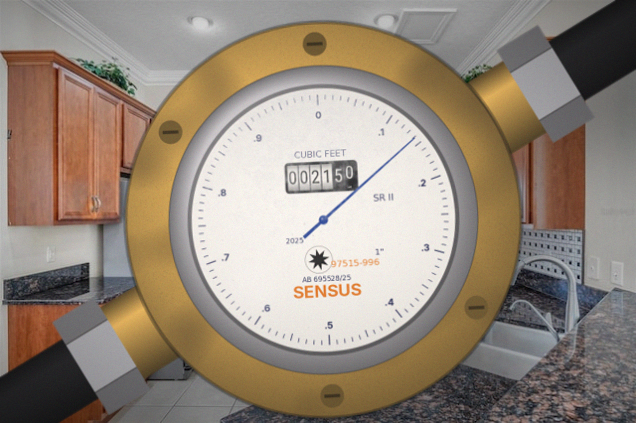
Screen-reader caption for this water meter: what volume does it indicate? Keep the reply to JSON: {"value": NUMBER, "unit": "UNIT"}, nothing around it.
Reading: {"value": 2150.14, "unit": "ft³"}
